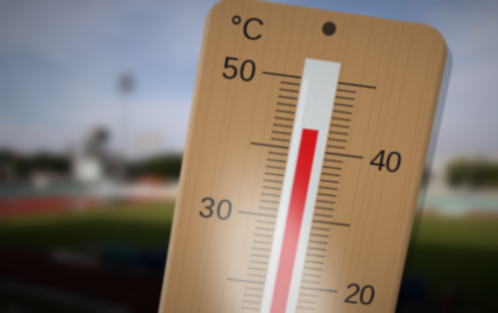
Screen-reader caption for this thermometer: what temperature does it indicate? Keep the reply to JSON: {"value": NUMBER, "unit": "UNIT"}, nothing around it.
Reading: {"value": 43, "unit": "°C"}
